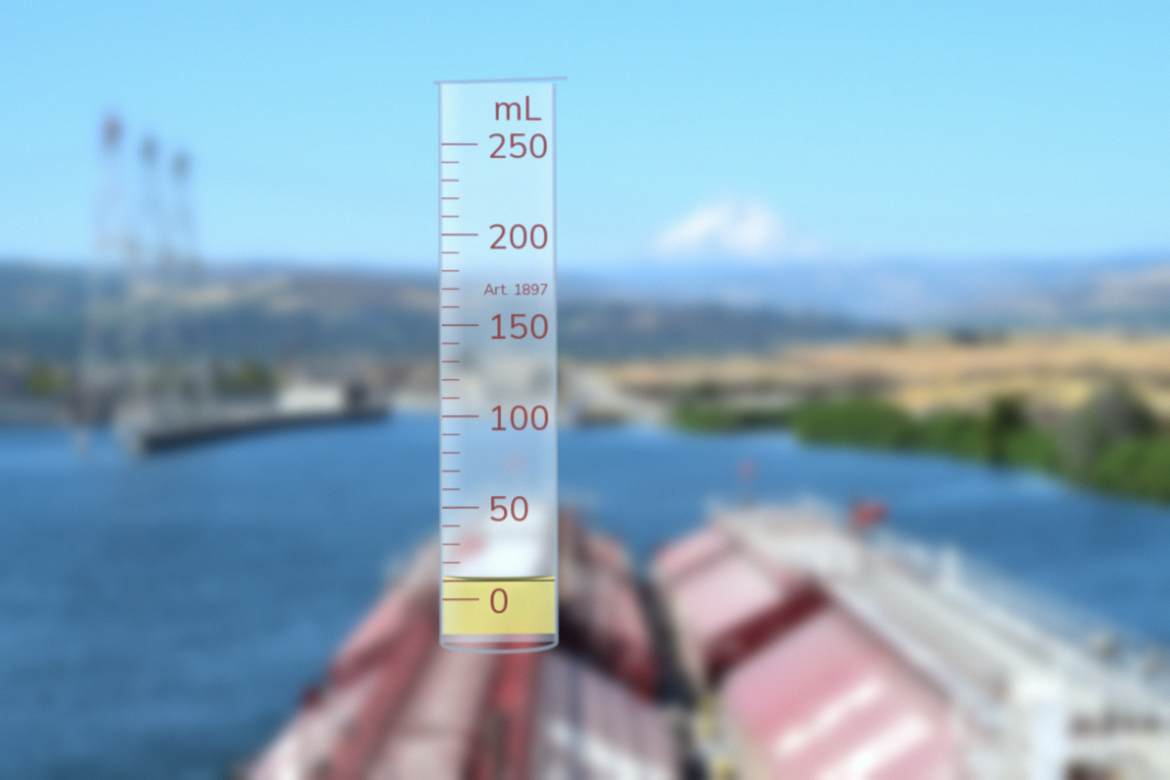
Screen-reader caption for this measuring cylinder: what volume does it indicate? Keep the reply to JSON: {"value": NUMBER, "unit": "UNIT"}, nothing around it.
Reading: {"value": 10, "unit": "mL"}
